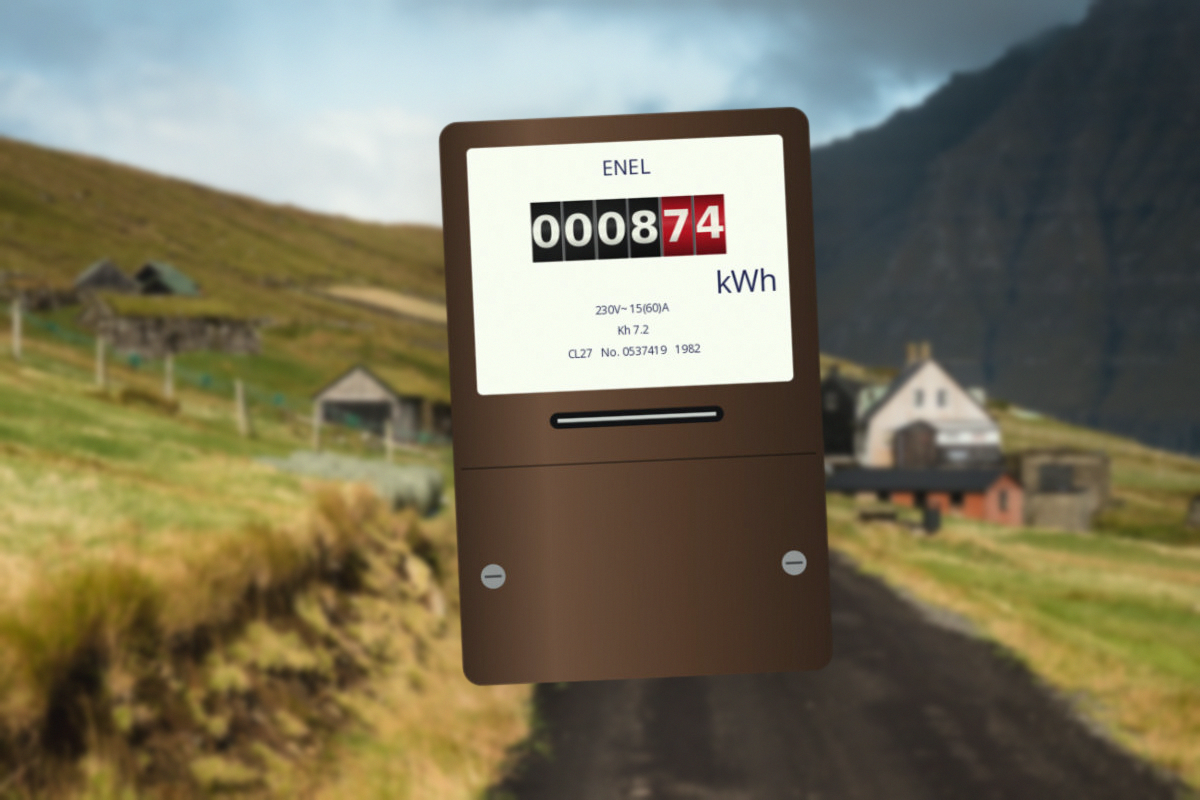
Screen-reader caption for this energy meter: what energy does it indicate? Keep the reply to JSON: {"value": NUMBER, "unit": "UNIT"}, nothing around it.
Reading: {"value": 8.74, "unit": "kWh"}
